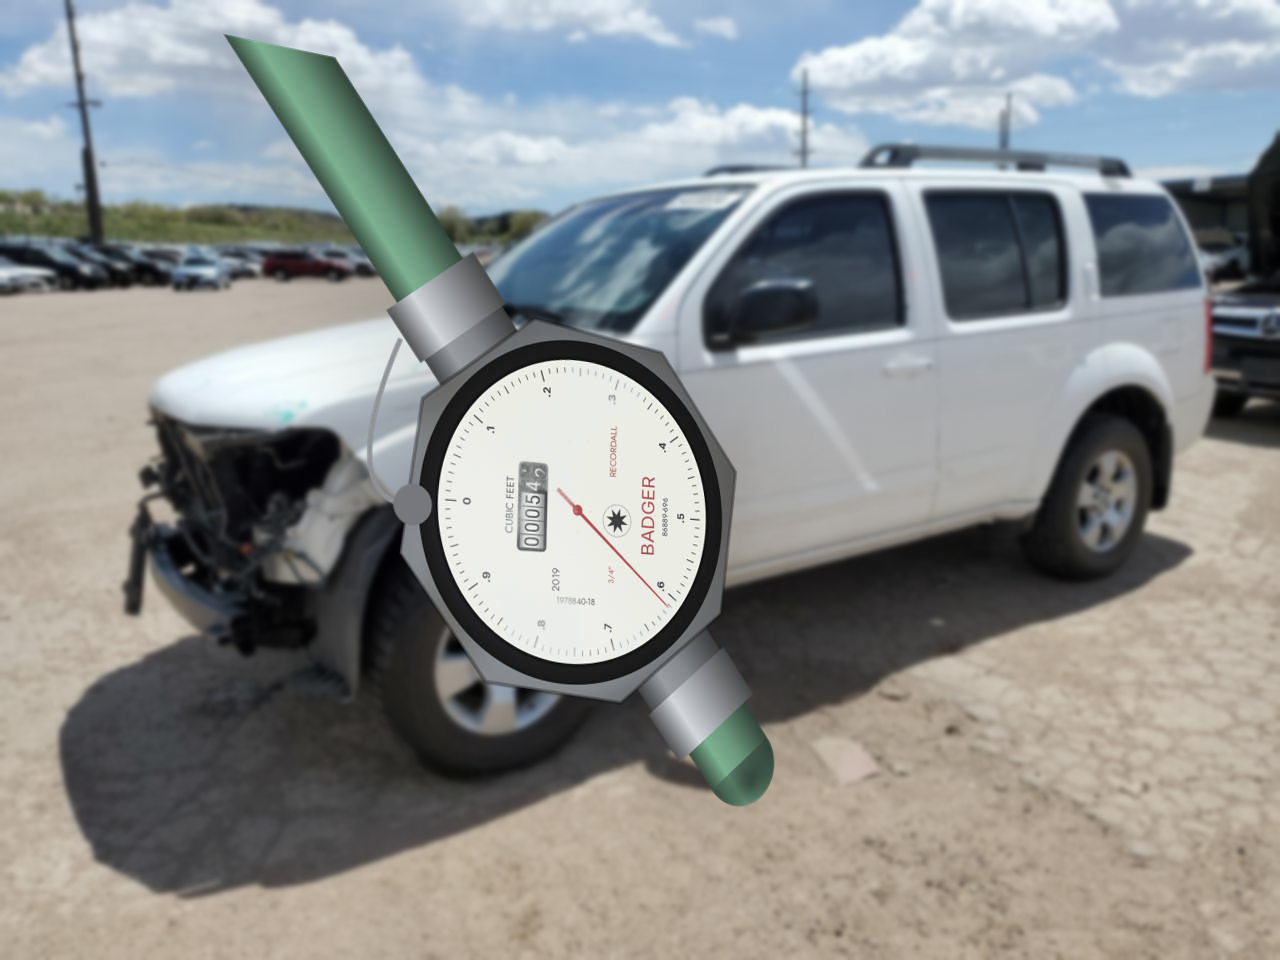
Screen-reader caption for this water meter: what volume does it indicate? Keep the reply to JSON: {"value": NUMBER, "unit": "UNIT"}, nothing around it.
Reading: {"value": 541.61, "unit": "ft³"}
